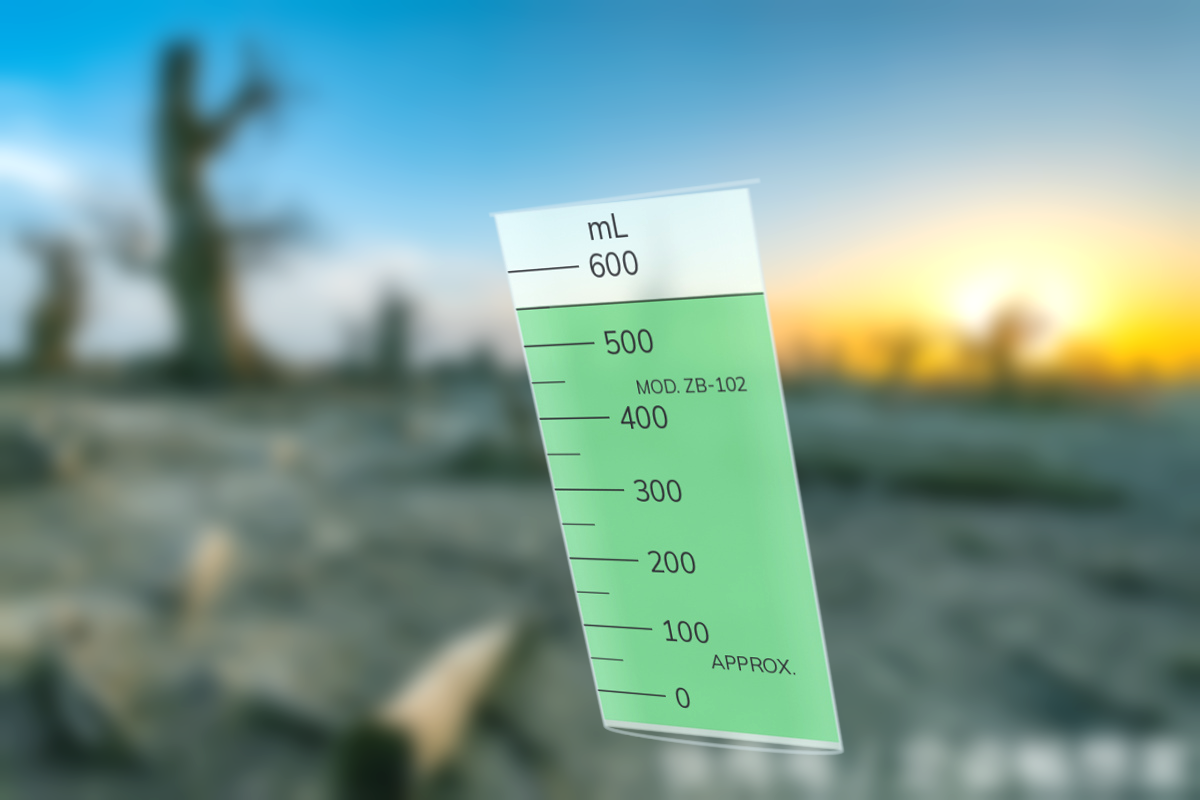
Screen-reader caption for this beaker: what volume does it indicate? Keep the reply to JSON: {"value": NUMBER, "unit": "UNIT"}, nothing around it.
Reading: {"value": 550, "unit": "mL"}
